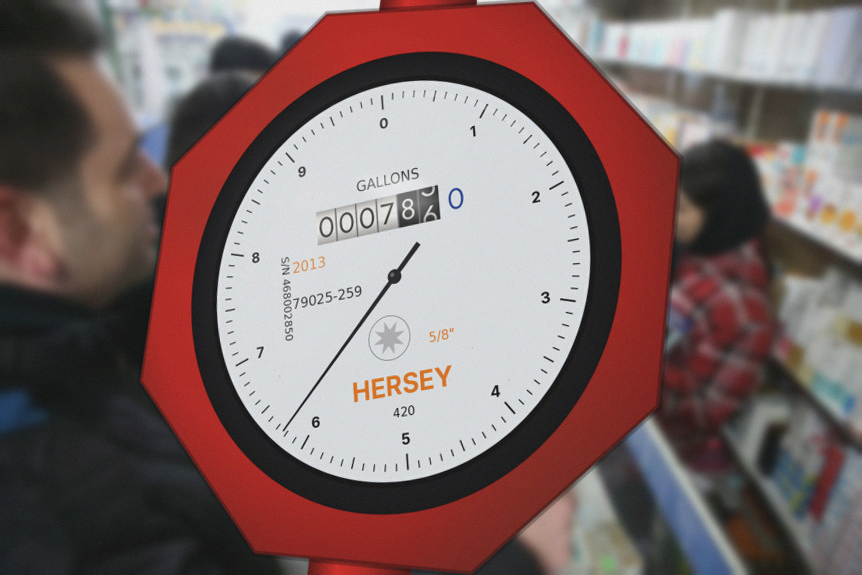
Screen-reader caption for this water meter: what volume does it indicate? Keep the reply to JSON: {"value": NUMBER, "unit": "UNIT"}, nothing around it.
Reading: {"value": 7856.2, "unit": "gal"}
